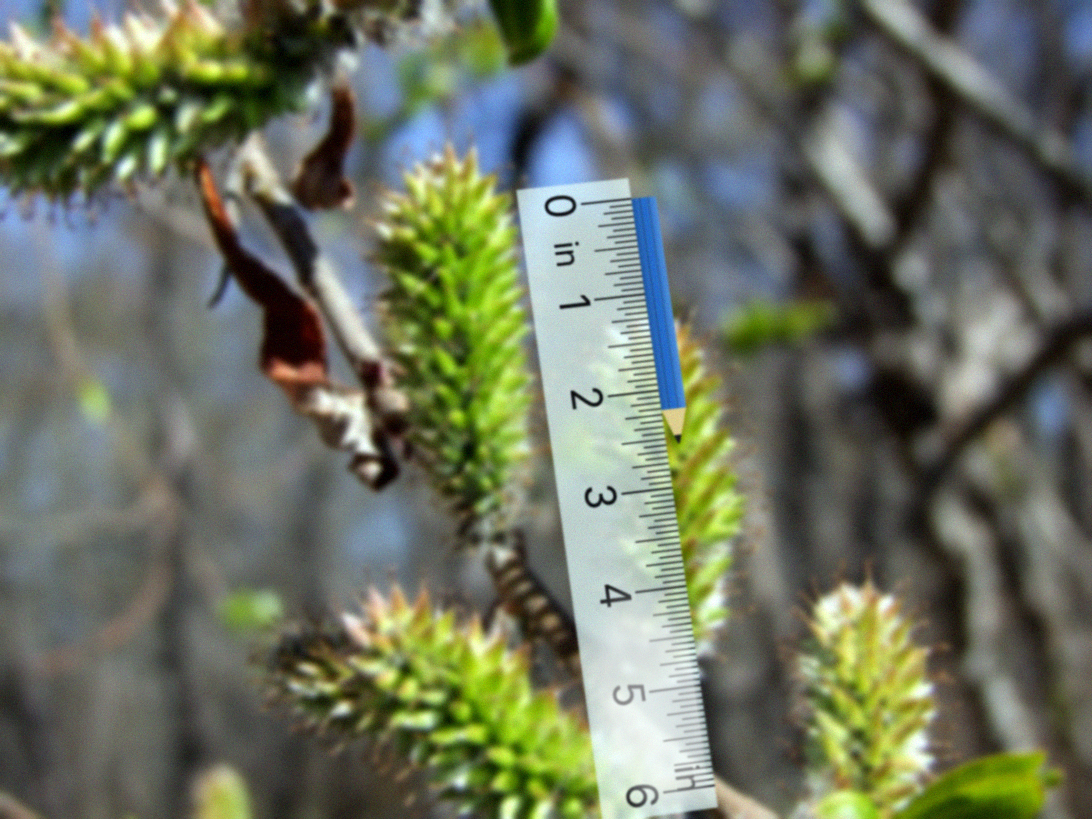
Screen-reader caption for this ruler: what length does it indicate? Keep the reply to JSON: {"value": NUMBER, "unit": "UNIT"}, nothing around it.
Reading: {"value": 2.5625, "unit": "in"}
